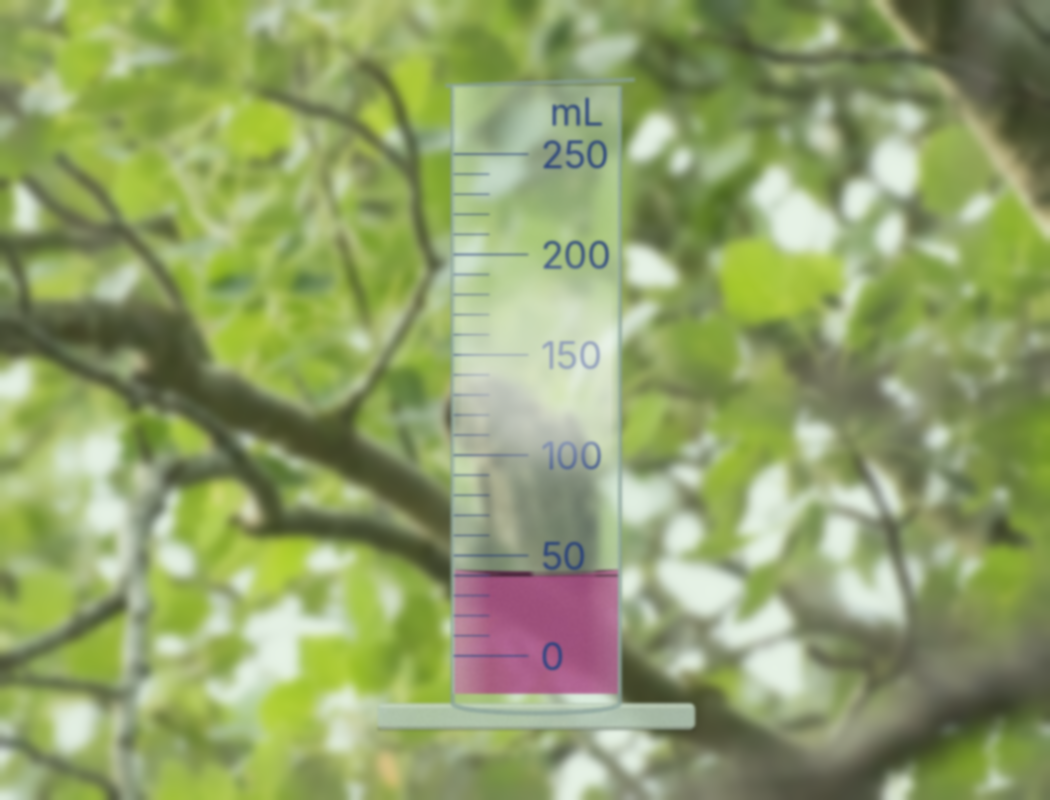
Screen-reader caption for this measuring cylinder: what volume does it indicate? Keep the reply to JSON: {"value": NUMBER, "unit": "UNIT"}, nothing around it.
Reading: {"value": 40, "unit": "mL"}
